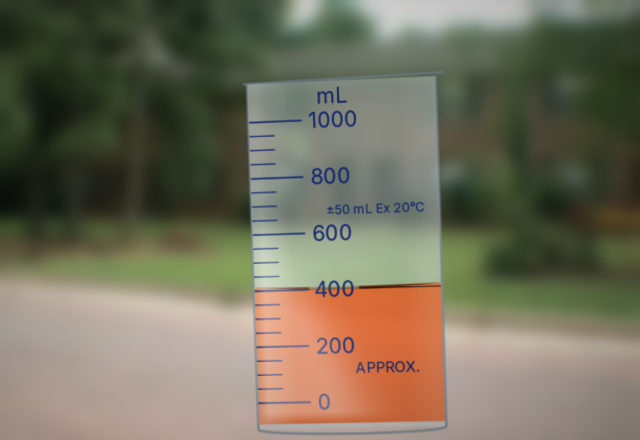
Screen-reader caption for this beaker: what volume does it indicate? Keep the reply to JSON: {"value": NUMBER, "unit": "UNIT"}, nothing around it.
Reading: {"value": 400, "unit": "mL"}
